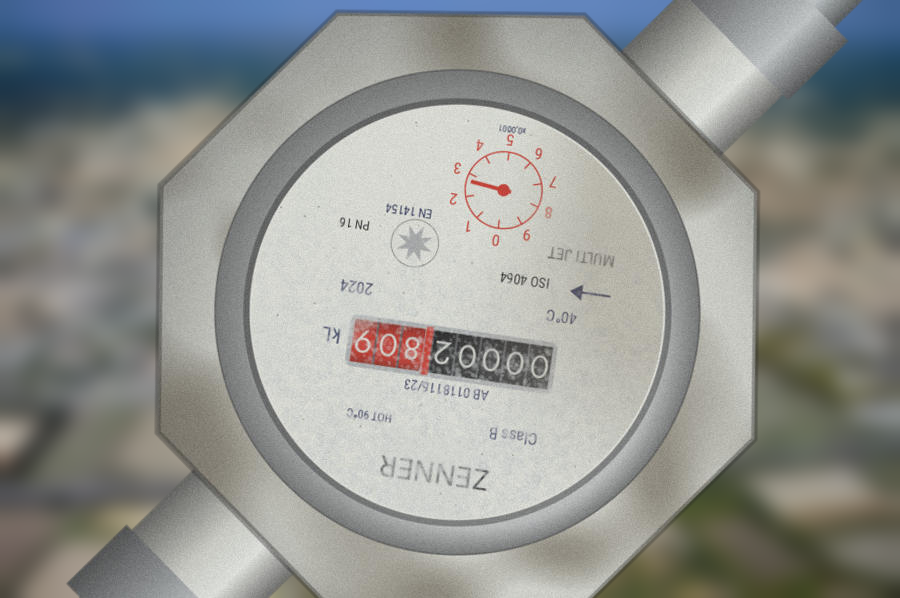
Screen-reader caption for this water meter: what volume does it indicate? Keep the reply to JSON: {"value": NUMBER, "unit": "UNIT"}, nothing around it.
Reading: {"value": 2.8092, "unit": "kL"}
